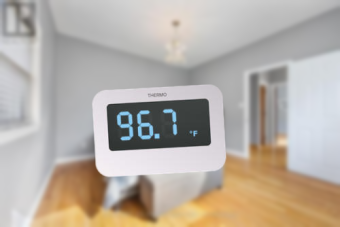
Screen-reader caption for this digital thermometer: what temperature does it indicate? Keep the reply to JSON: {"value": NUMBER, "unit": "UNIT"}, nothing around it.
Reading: {"value": 96.7, "unit": "°F"}
